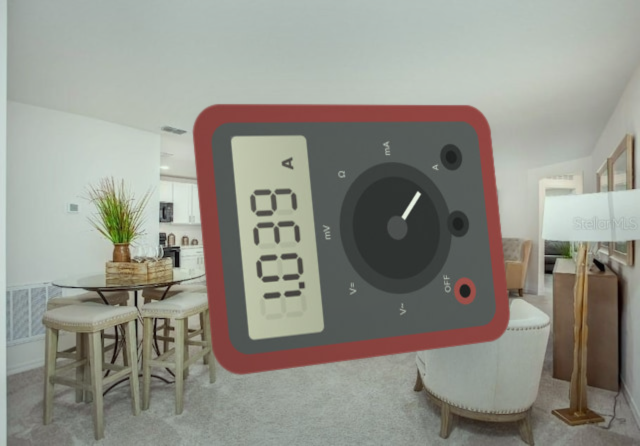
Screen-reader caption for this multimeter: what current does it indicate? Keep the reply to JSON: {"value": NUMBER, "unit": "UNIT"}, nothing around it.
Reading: {"value": 1.039, "unit": "A"}
